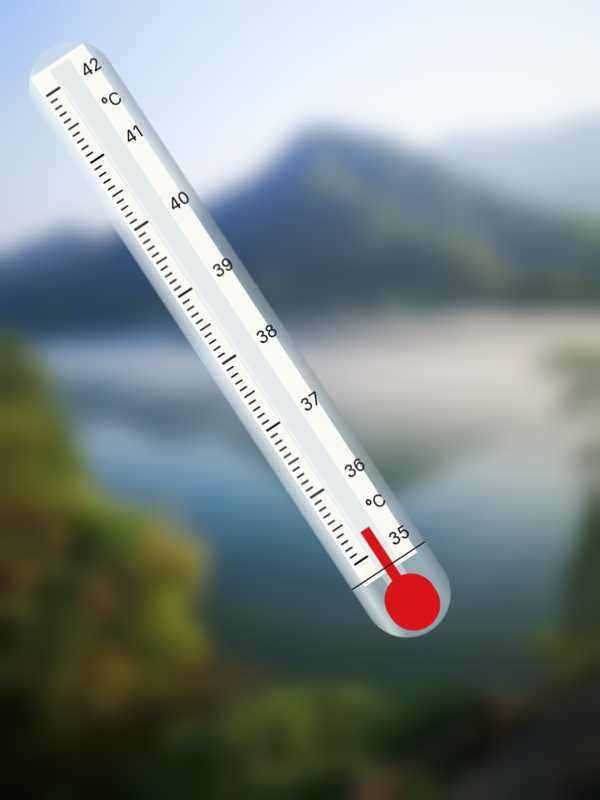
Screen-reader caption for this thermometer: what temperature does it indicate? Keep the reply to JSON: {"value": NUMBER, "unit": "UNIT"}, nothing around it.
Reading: {"value": 35.3, "unit": "°C"}
